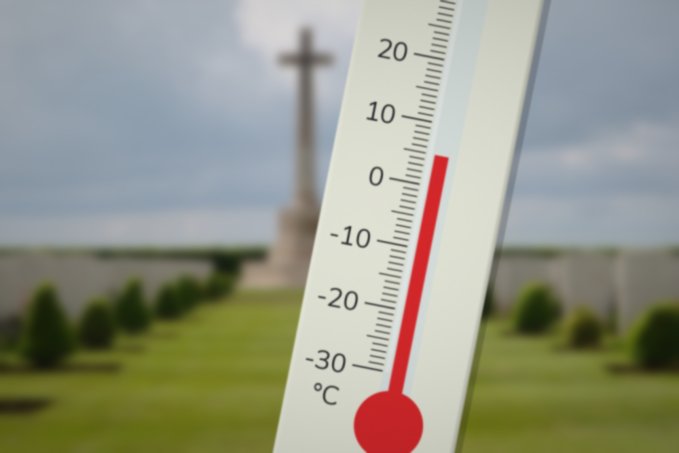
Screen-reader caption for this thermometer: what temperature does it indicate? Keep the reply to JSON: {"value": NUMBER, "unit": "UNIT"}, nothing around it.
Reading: {"value": 5, "unit": "°C"}
